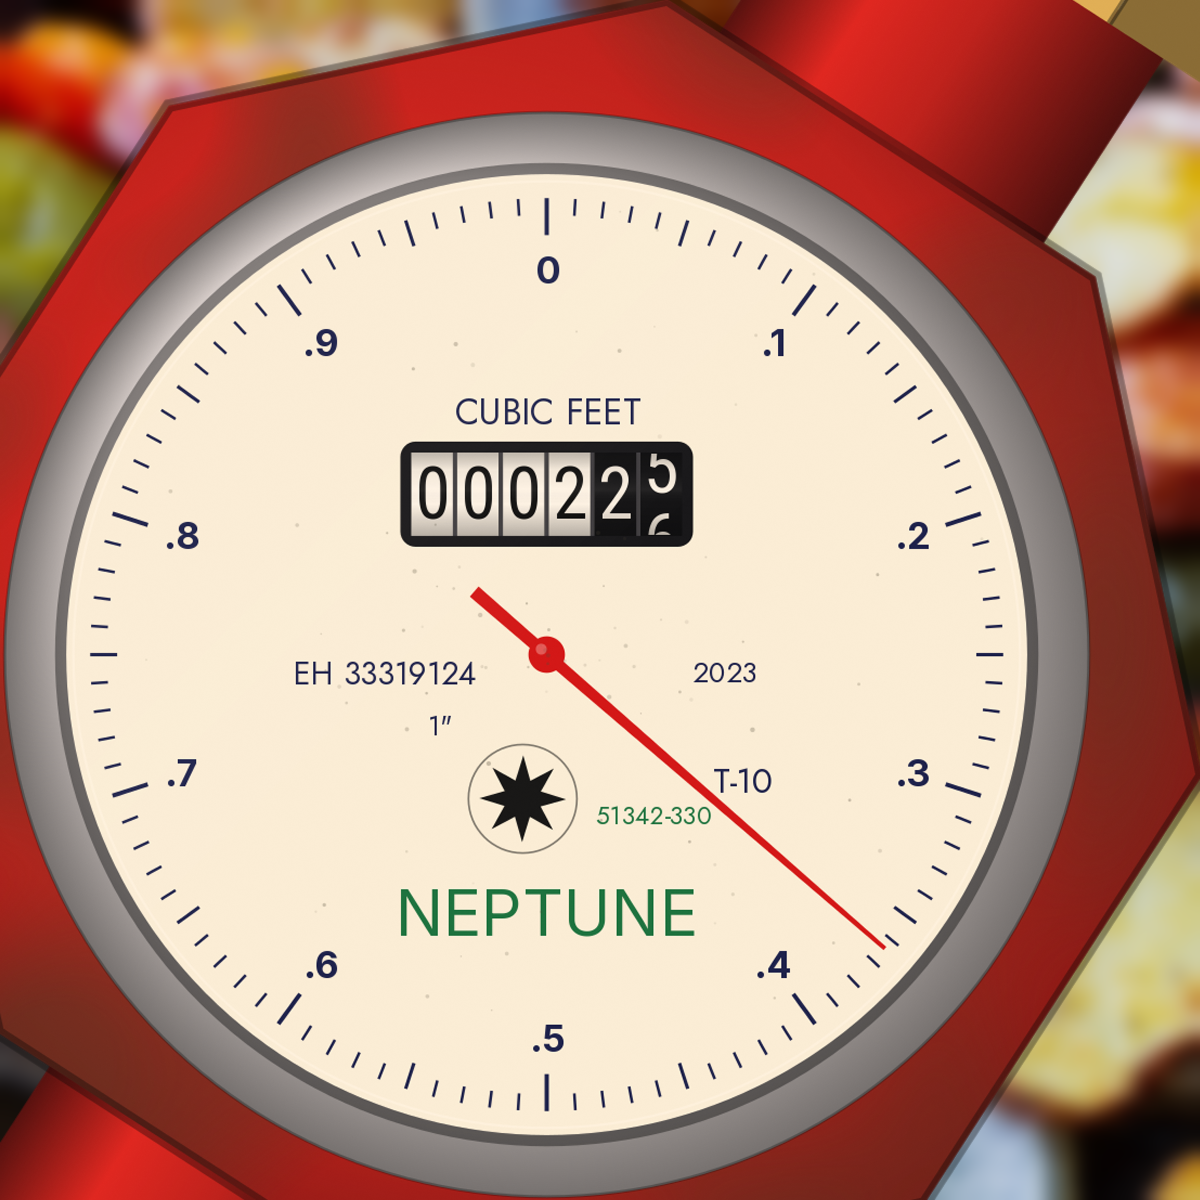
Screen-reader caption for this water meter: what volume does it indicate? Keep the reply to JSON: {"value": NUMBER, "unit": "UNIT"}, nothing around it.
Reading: {"value": 225.36, "unit": "ft³"}
